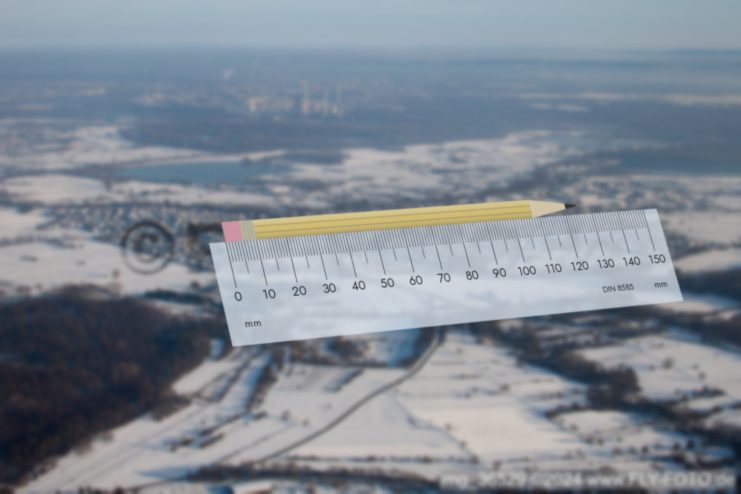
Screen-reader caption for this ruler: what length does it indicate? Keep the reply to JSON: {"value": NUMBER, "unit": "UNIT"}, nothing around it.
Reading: {"value": 125, "unit": "mm"}
